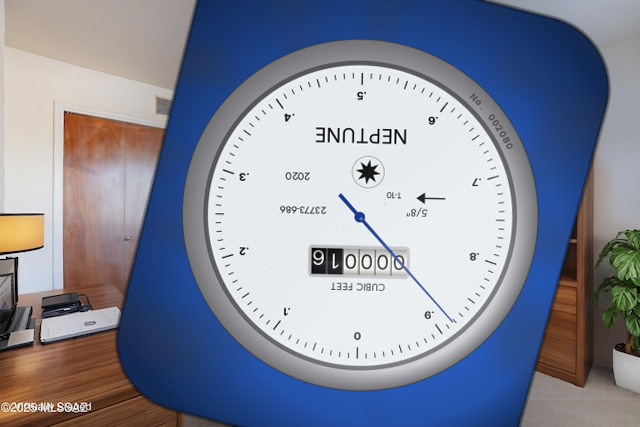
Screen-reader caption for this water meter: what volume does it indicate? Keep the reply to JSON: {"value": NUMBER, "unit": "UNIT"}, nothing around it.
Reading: {"value": 15.88, "unit": "ft³"}
